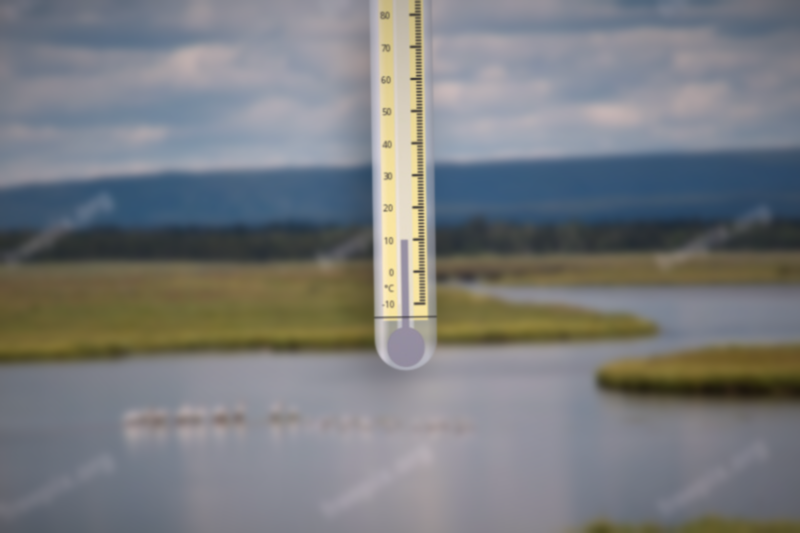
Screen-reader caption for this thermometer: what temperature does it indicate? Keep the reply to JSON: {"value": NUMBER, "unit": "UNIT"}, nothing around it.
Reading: {"value": 10, "unit": "°C"}
